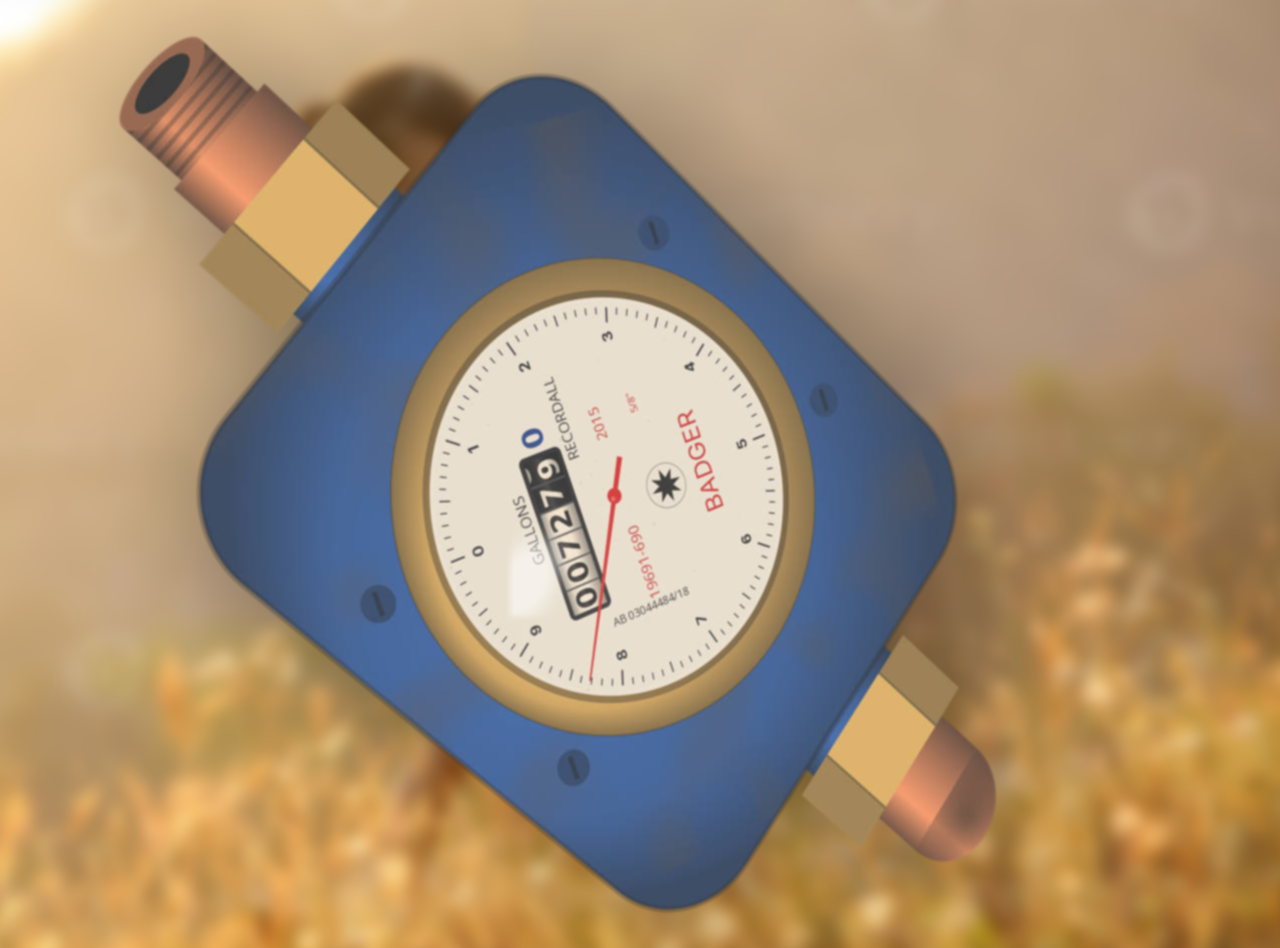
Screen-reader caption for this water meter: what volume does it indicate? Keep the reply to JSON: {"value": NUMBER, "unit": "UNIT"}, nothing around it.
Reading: {"value": 72788.3, "unit": "gal"}
